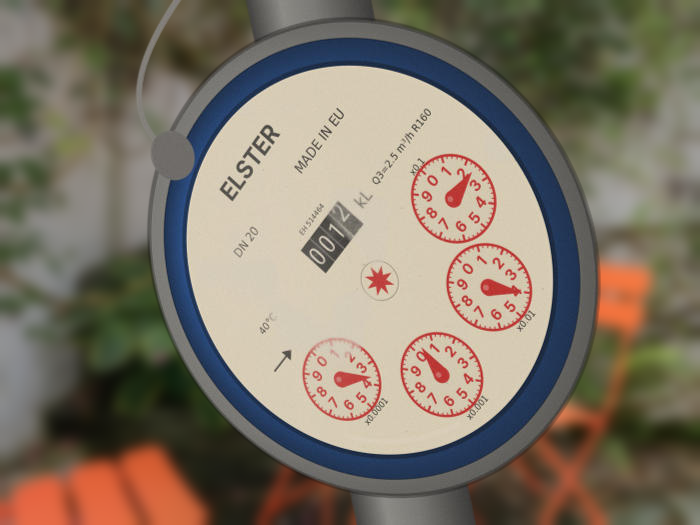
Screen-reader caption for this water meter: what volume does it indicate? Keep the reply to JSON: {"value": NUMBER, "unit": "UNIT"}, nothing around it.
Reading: {"value": 12.2403, "unit": "kL"}
